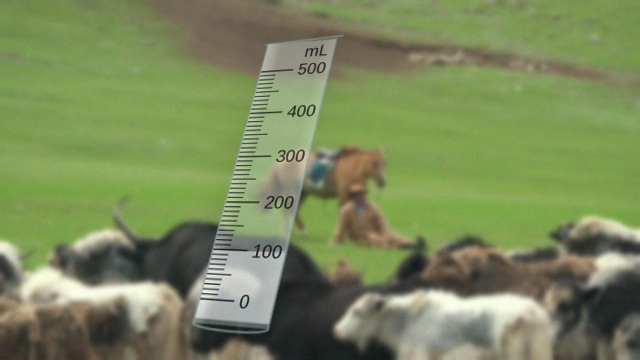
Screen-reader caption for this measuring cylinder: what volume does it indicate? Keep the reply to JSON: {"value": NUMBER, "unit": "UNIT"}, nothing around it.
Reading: {"value": 100, "unit": "mL"}
